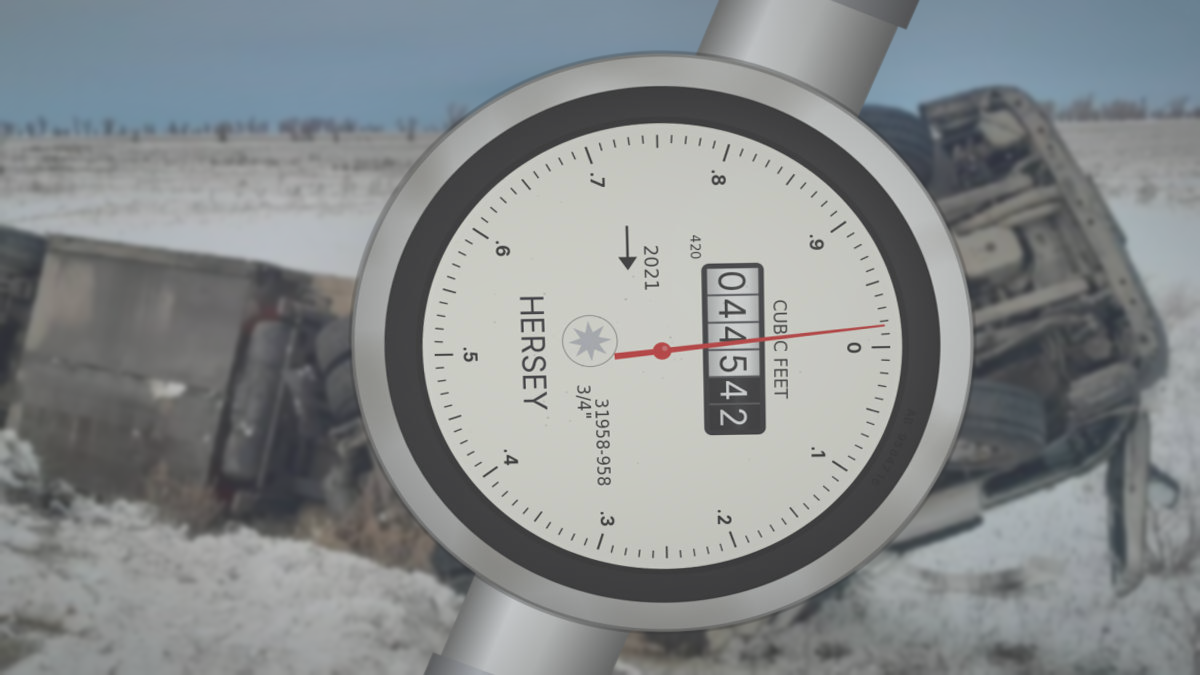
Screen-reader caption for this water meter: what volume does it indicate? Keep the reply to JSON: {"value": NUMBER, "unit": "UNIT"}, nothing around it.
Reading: {"value": 44541.98, "unit": "ft³"}
